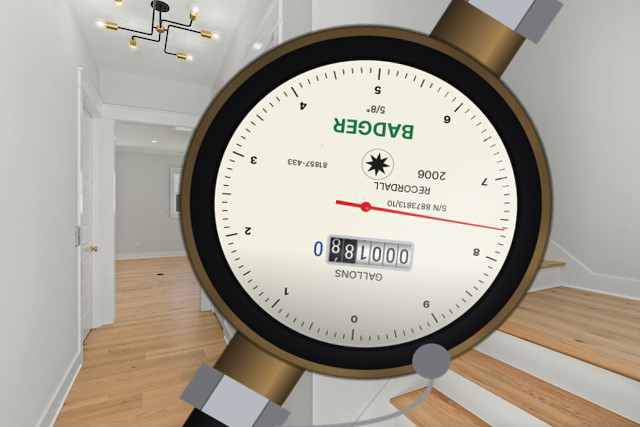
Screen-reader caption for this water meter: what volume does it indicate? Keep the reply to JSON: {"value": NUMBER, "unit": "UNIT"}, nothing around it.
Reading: {"value": 1877.6, "unit": "gal"}
